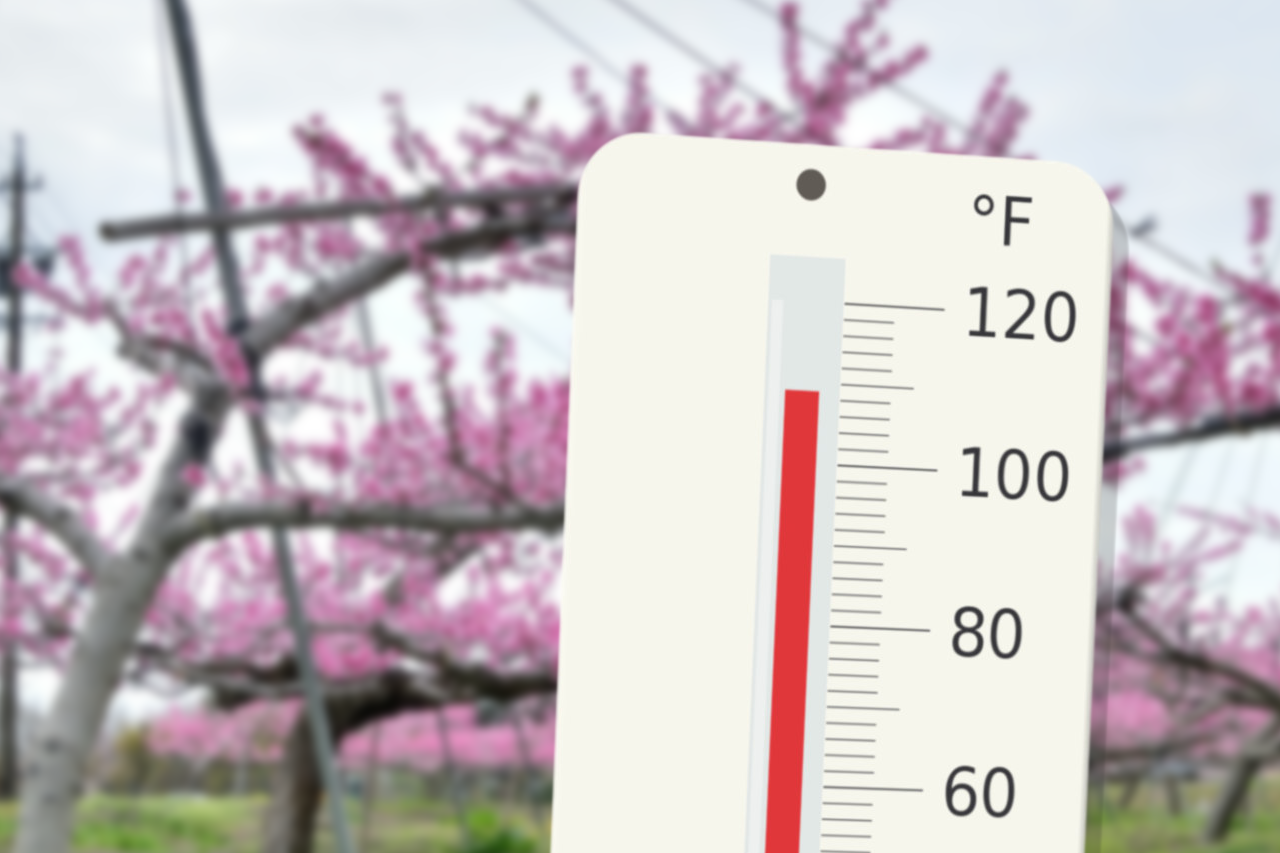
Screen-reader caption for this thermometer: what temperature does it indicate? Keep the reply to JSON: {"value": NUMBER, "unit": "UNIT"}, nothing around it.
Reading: {"value": 109, "unit": "°F"}
